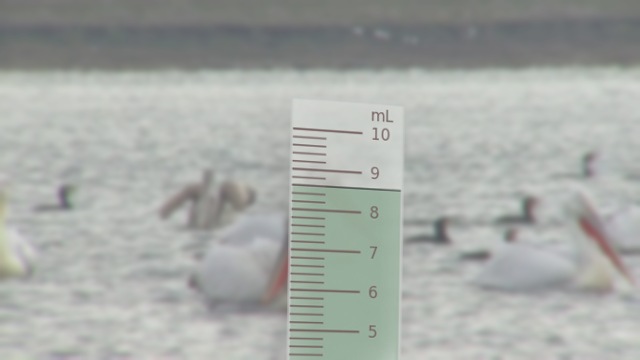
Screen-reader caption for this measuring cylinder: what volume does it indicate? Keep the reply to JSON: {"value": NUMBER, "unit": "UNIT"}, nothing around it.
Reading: {"value": 8.6, "unit": "mL"}
